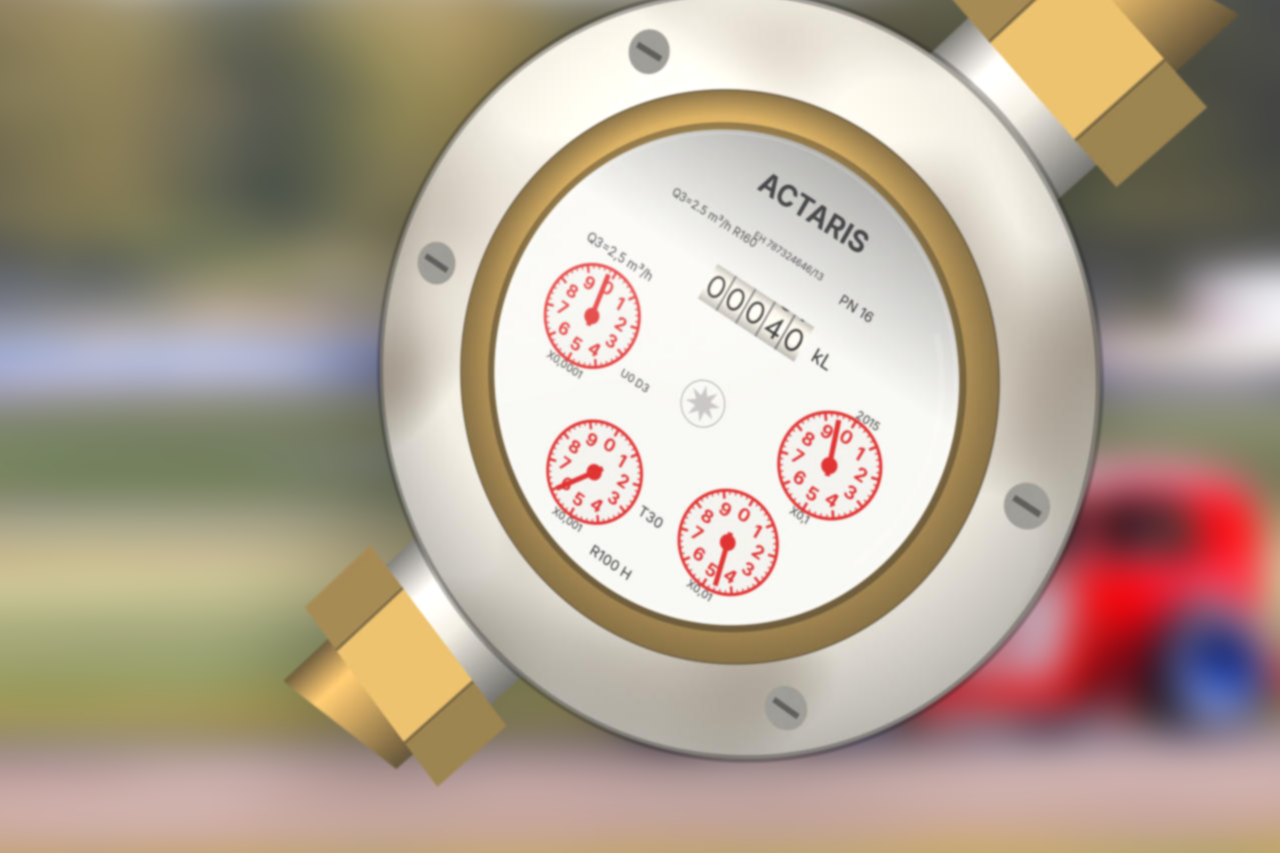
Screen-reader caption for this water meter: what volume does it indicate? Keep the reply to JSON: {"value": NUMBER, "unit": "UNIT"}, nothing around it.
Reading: {"value": 39.9459, "unit": "kL"}
